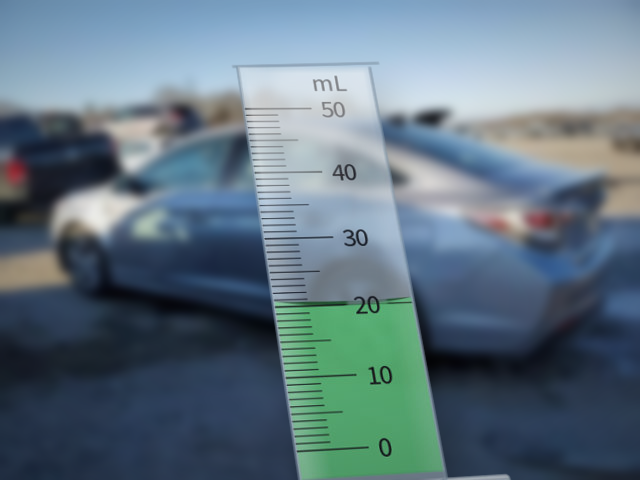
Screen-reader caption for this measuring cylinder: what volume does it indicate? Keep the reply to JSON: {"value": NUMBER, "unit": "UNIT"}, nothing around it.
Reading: {"value": 20, "unit": "mL"}
